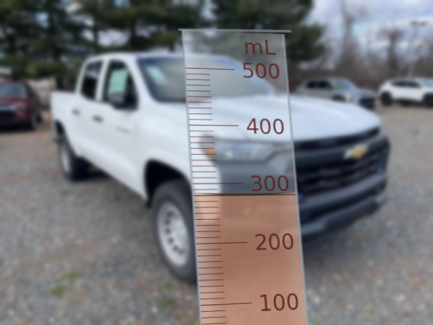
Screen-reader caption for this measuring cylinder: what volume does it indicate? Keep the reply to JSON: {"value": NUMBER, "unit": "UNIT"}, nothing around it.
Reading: {"value": 280, "unit": "mL"}
